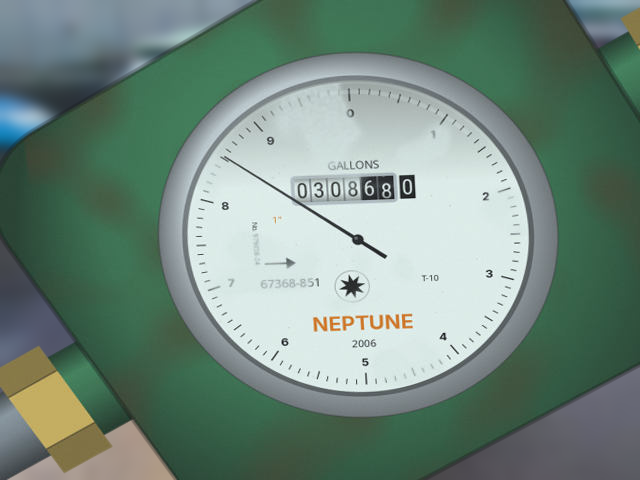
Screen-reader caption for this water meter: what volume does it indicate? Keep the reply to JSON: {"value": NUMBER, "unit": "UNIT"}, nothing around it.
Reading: {"value": 308678.5, "unit": "gal"}
